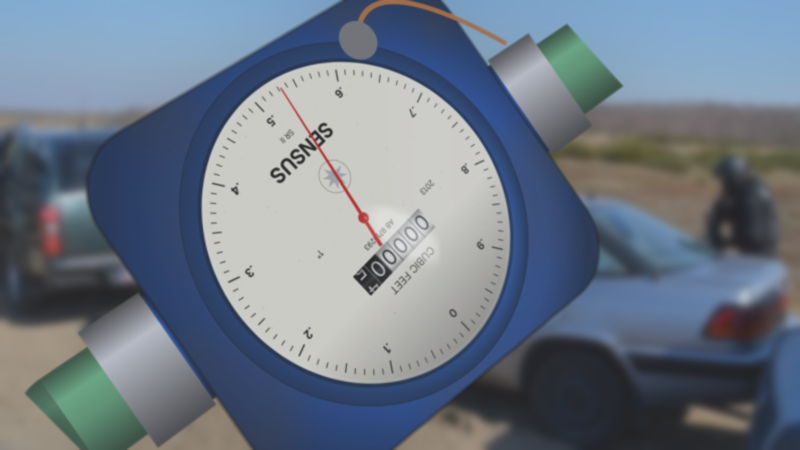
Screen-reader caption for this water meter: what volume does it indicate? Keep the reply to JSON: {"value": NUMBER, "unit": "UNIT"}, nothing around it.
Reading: {"value": 4.53, "unit": "ft³"}
